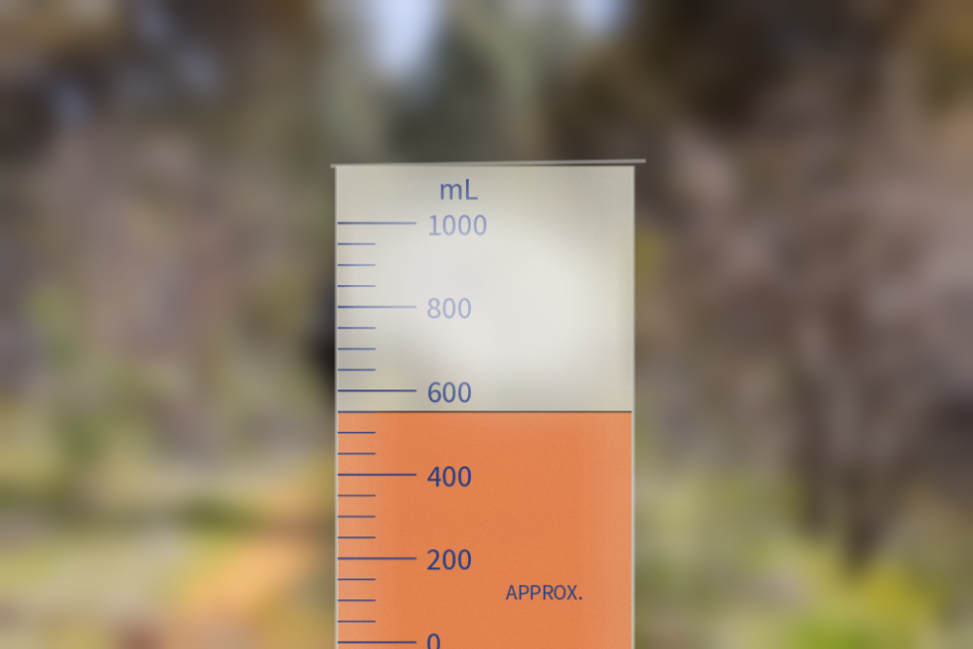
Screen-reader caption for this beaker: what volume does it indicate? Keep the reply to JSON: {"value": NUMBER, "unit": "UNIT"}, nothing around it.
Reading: {"value": 550, "unit": "mL"}
